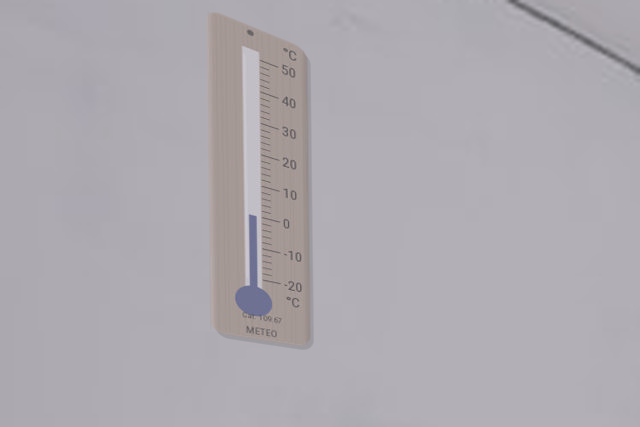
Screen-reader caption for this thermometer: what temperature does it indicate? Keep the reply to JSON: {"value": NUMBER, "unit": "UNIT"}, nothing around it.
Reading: {"value": 0, "unit": "°C"}
